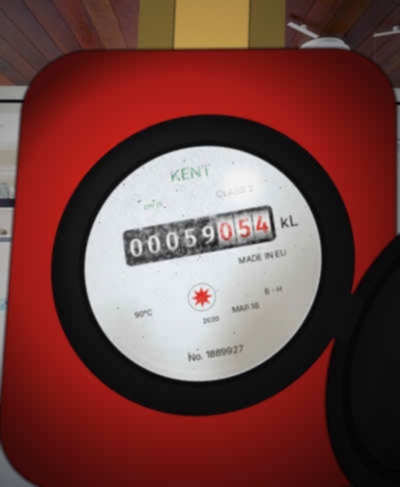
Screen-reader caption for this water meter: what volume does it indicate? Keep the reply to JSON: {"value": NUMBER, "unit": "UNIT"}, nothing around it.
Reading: {"value": 59.054, "unit": "kL"}
